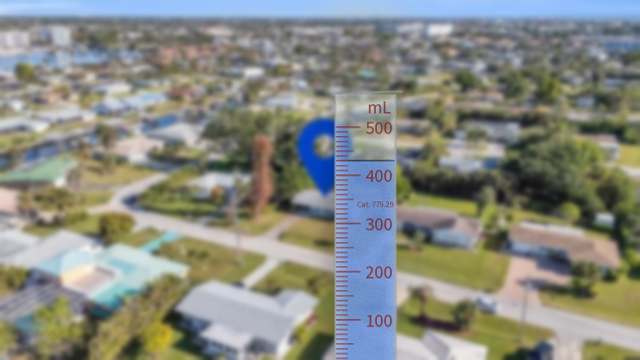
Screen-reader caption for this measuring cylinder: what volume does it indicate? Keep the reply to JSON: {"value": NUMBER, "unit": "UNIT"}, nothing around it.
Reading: {"value": 430, "unit": "mL"}
